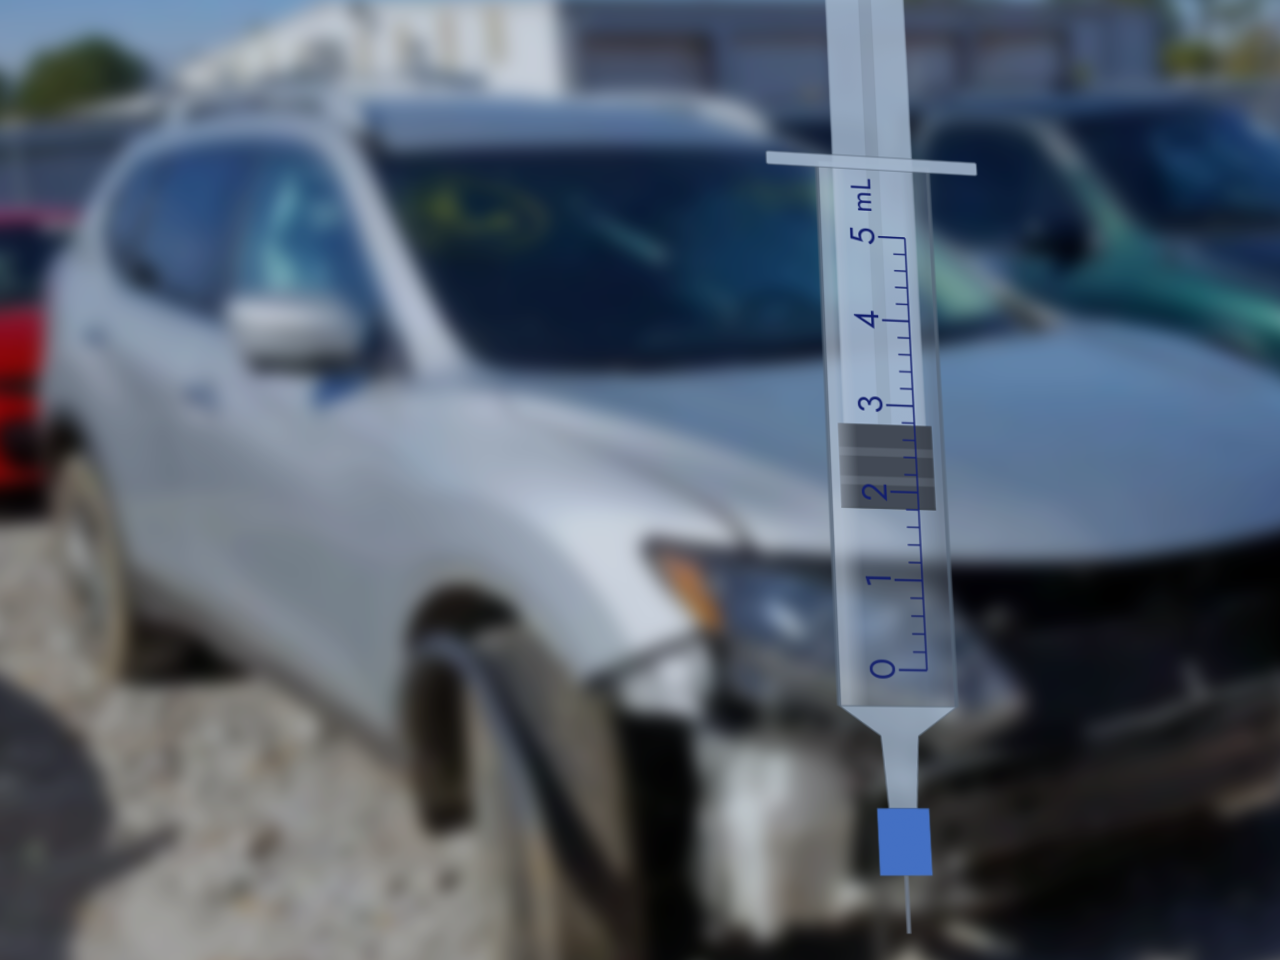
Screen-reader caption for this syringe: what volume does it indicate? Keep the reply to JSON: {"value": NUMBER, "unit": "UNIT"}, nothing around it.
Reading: {"value": 1.8, "unit": "mL"}
